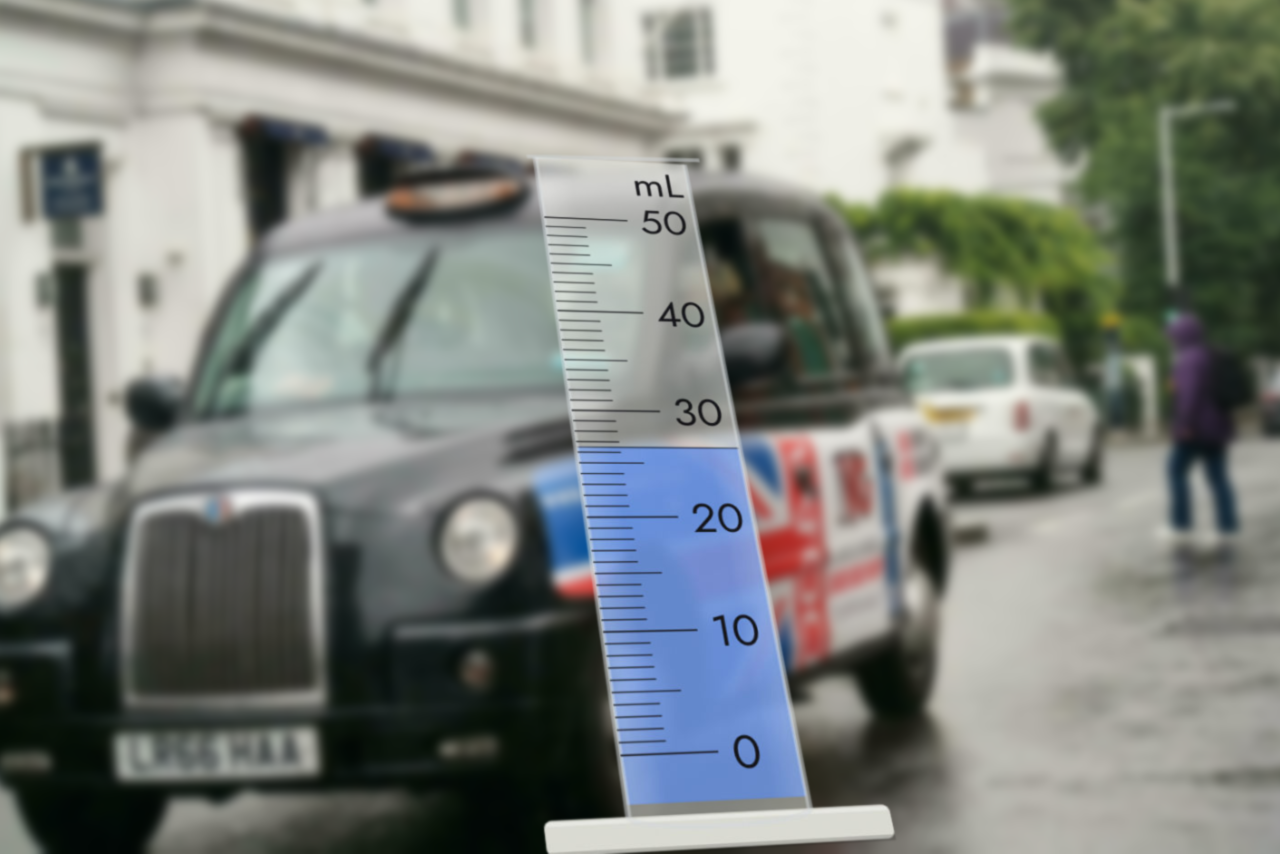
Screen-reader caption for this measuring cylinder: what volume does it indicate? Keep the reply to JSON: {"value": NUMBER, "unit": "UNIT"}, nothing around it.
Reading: {"value": 26.5, "unit": "mL"}
